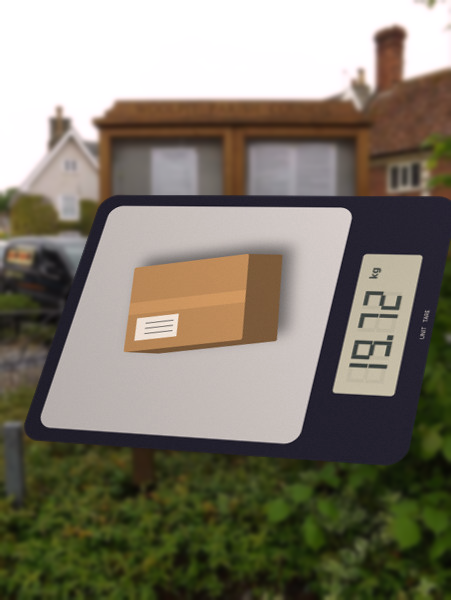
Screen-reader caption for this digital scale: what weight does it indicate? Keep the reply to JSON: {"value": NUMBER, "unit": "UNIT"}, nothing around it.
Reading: {"value": 19.72, "unit": "kg"}
